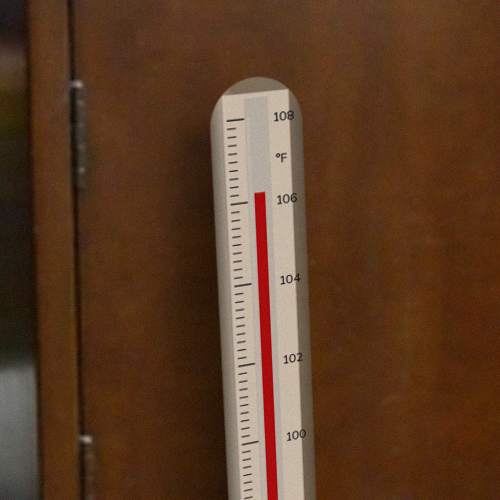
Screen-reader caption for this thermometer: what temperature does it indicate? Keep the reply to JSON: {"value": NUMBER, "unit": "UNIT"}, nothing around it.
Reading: {"value": 106.2, "unit": "°F"}
